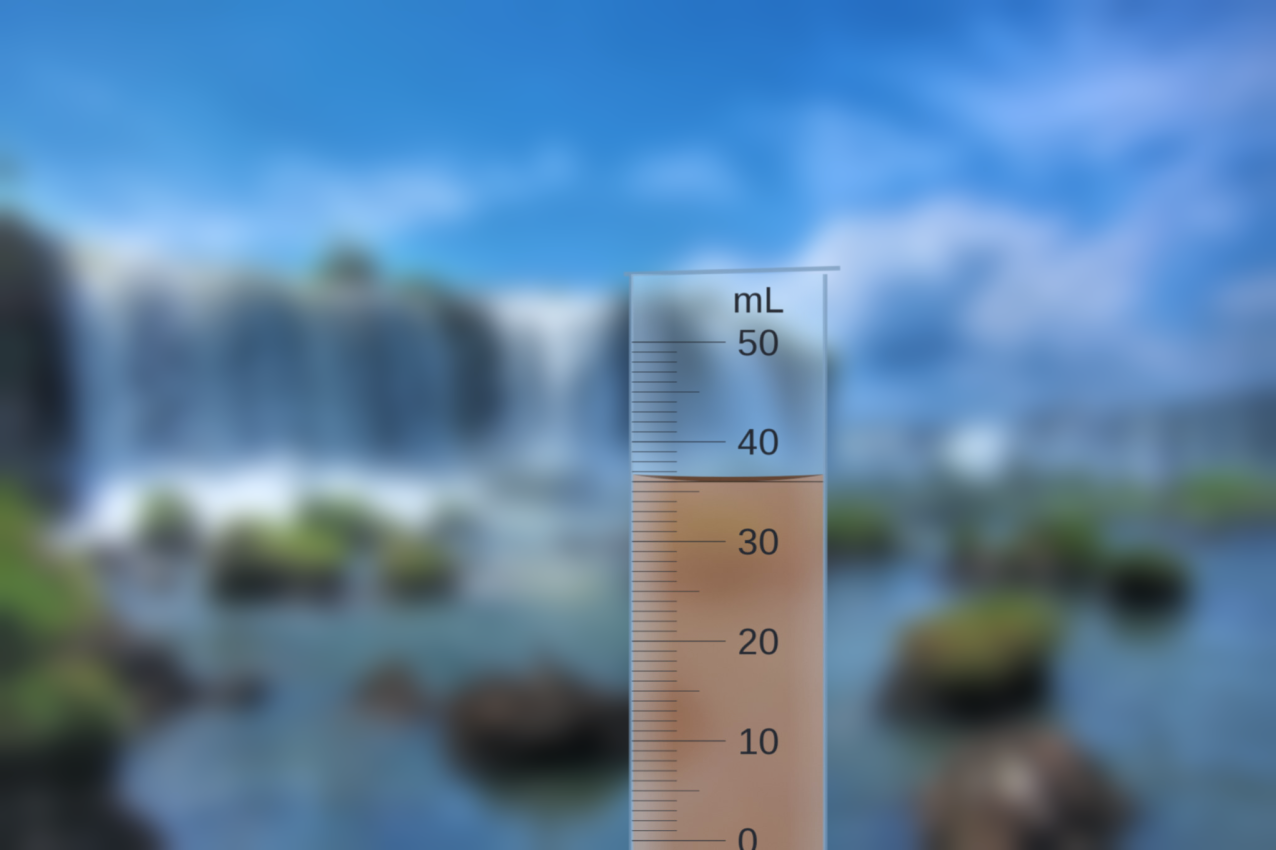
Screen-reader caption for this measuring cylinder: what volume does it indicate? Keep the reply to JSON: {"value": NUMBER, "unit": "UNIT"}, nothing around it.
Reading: {"value": 36, "unit": "mL"}
